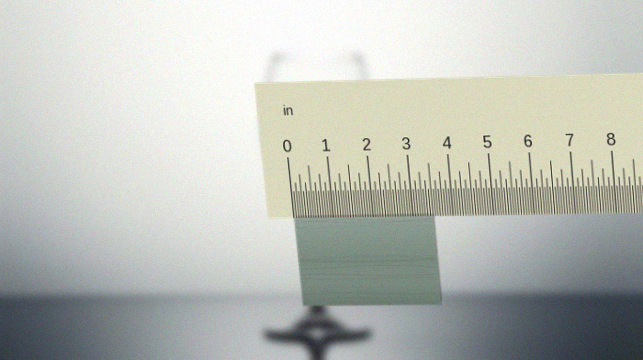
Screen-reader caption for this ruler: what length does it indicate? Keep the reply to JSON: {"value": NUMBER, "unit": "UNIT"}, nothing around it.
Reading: {"value": 3.5, "unit": "in"}
